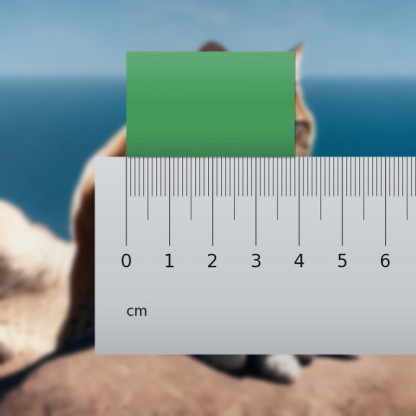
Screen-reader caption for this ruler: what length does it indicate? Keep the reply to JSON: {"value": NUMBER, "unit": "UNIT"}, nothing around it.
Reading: {"value": 3.9, "unit": "cm"}
